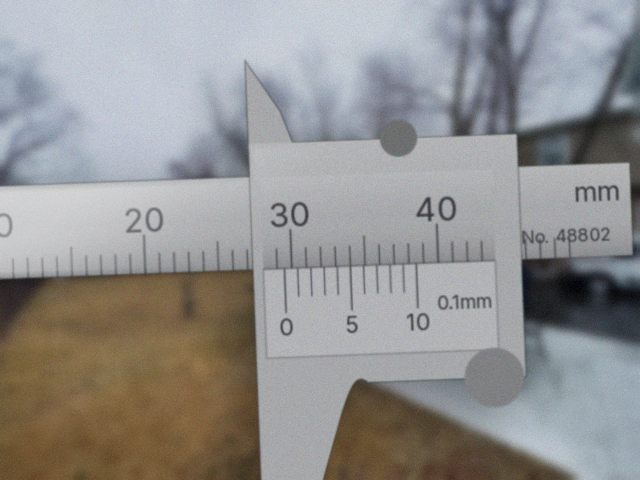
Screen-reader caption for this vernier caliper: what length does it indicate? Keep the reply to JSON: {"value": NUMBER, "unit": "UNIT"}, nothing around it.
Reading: {"value": 29.5, "unit": "mm"}
